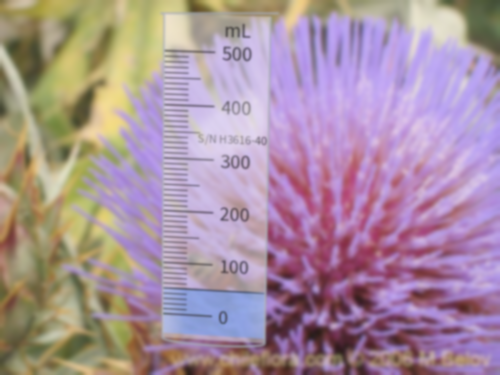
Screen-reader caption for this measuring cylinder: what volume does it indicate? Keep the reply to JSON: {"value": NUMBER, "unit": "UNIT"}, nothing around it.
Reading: {"value": 50, "unit": "mL"}
